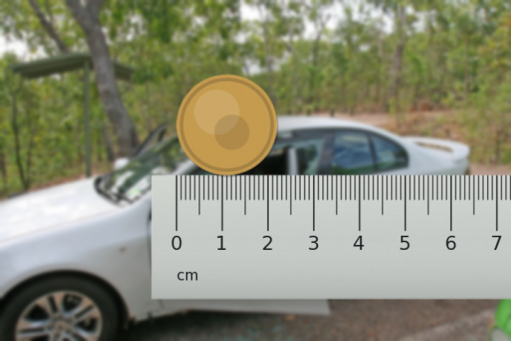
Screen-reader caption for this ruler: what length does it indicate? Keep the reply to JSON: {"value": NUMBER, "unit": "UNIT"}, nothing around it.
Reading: {"value": 2.2, "unit": "cm"}
